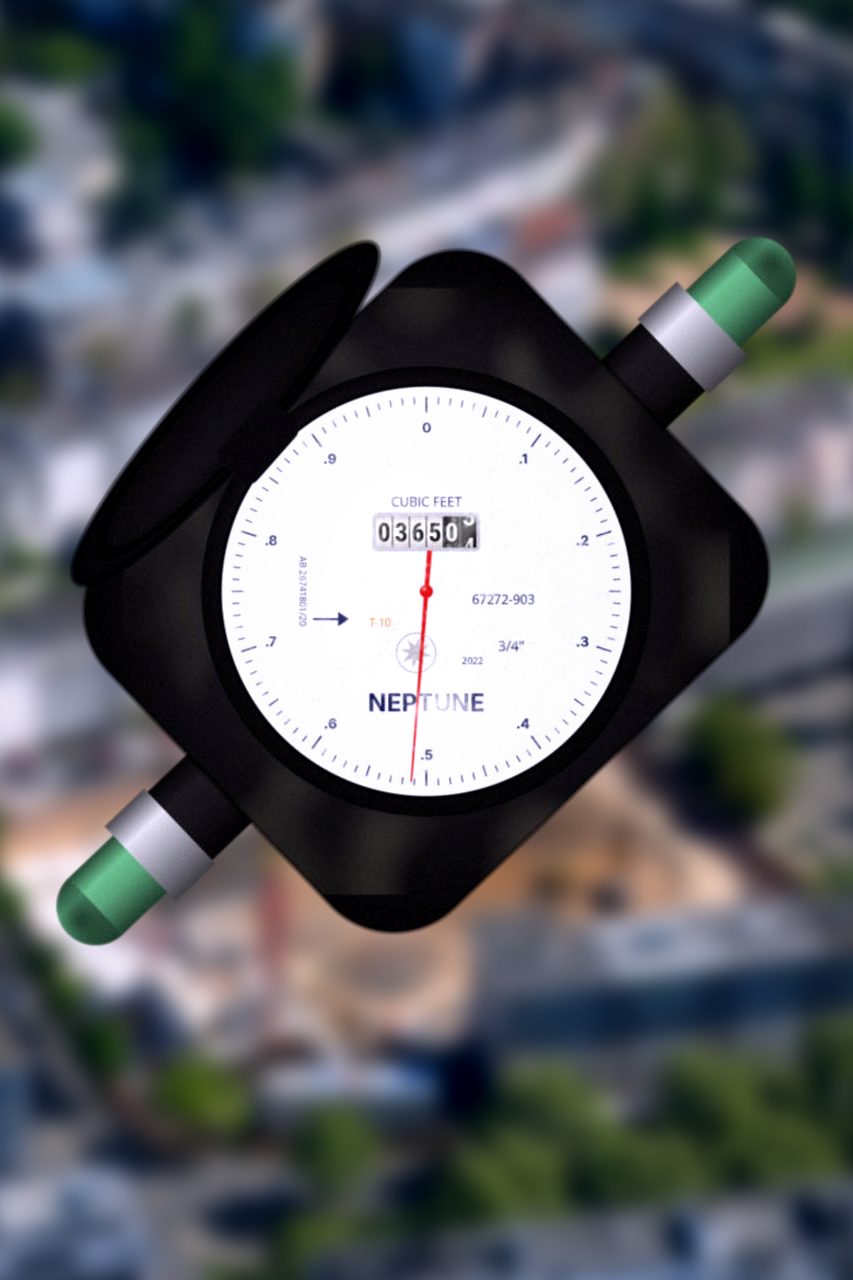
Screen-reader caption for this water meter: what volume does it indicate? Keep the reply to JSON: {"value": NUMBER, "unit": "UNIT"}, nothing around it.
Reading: {"value": 36503.51, "unit": "ft³"}
